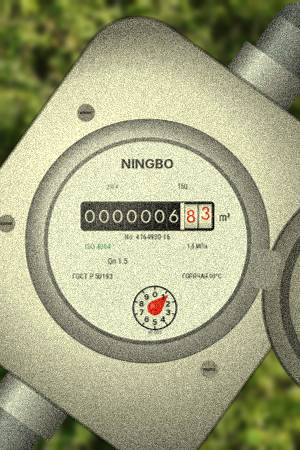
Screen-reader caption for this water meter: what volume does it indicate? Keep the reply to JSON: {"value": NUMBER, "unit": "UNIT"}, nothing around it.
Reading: {"value": 6.831, "unit": "m³"}
